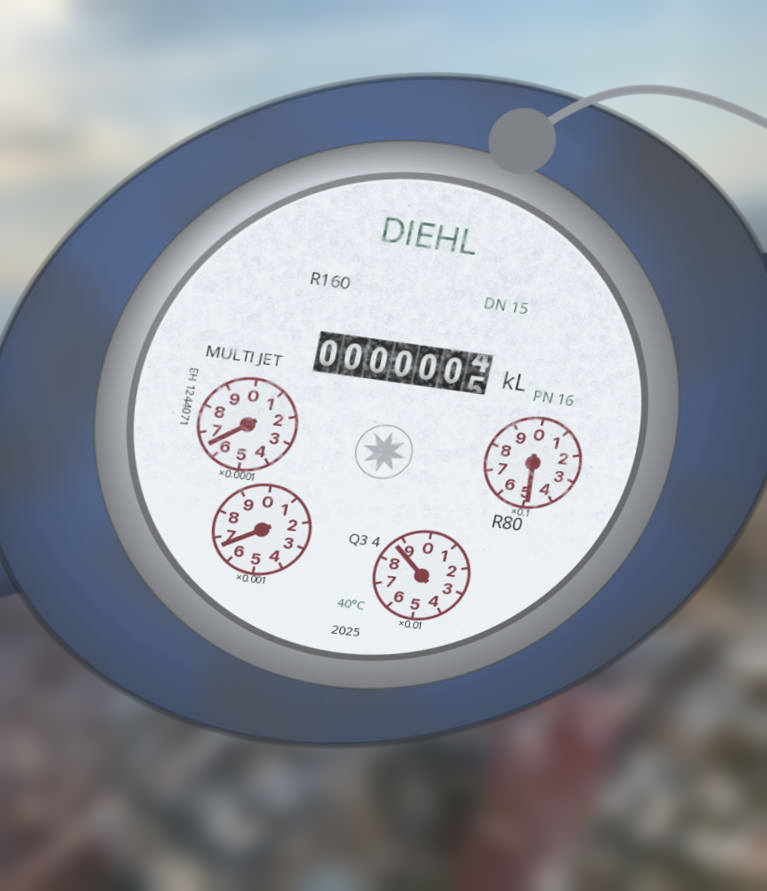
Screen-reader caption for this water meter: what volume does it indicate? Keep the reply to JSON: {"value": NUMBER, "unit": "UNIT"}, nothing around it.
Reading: {"value": 4.4866, "unit": "kL"}
